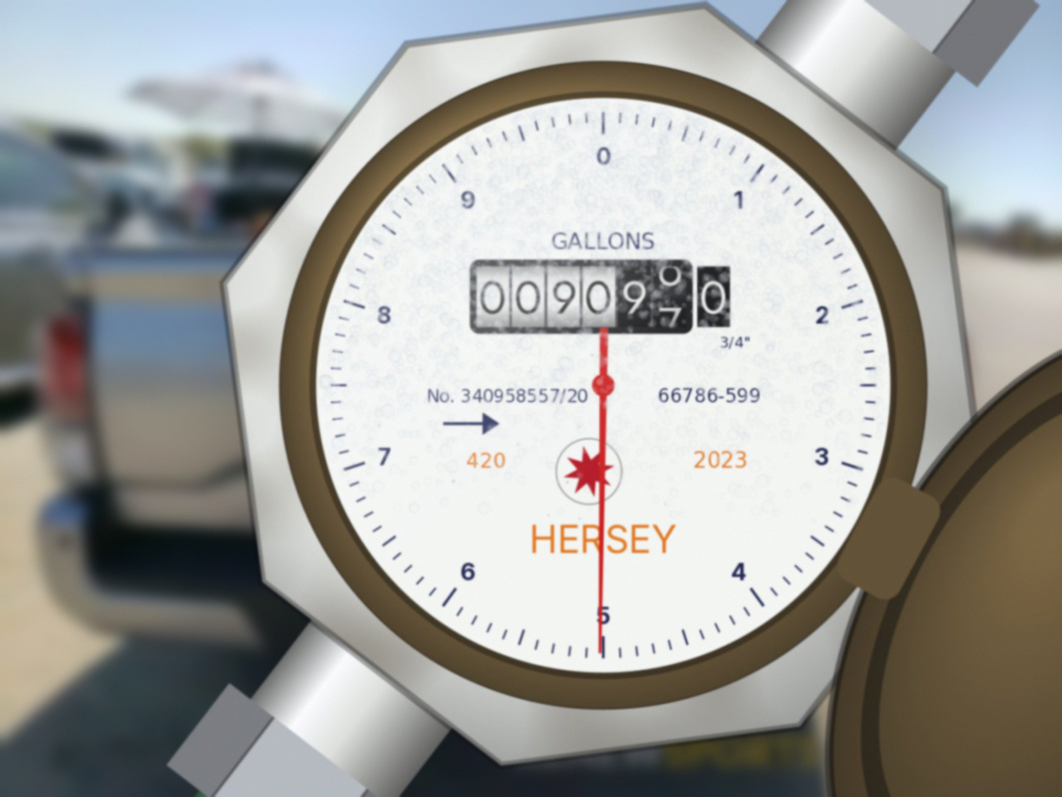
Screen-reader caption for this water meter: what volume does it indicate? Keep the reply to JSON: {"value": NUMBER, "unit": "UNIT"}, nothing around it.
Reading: {"value": 90965.0, "unit": "gal"}
